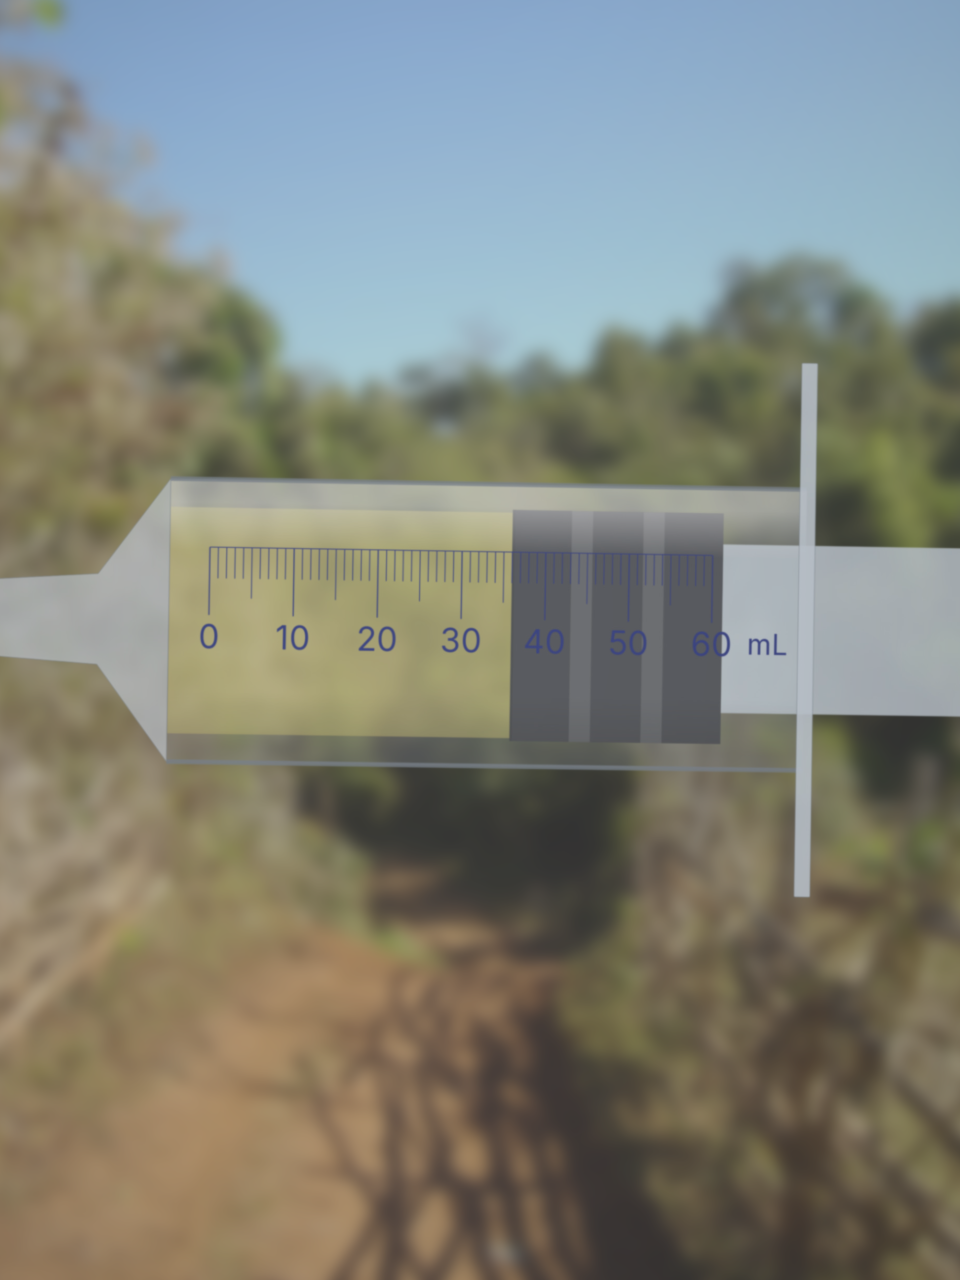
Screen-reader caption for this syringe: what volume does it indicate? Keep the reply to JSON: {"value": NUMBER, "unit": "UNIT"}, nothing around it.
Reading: {"value": 36, "unit": "mL"}
